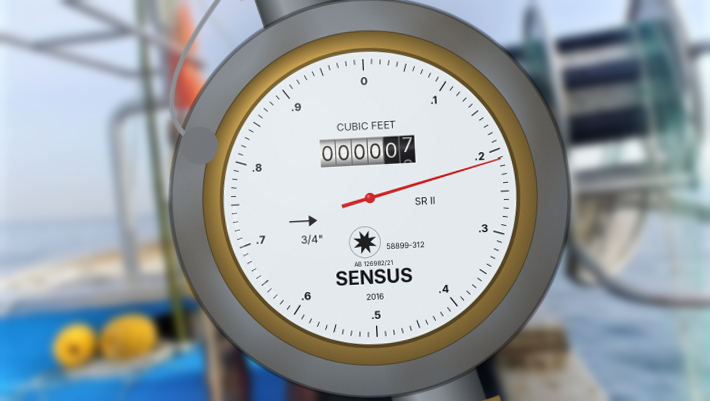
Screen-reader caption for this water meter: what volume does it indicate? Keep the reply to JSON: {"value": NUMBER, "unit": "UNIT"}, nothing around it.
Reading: {"value": 7.21, "unit": "ft³"}
